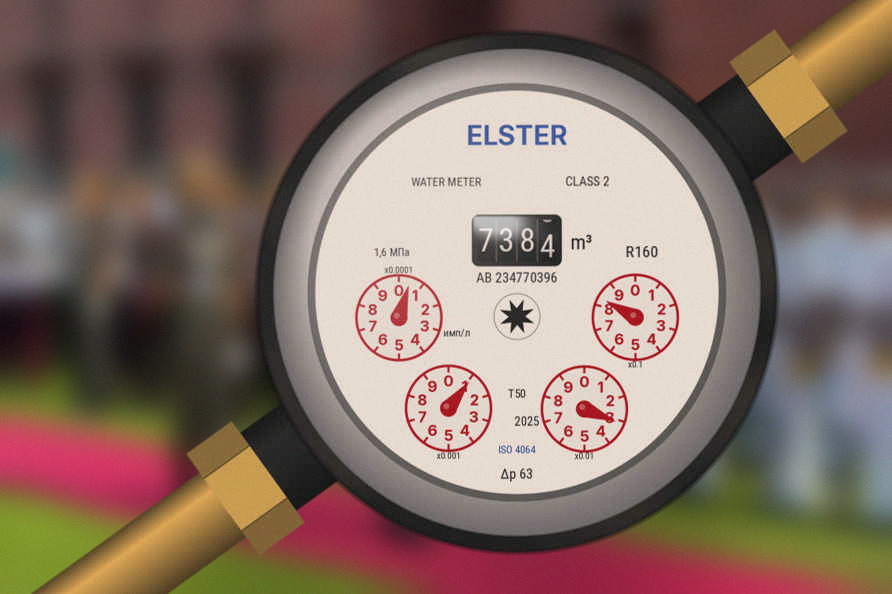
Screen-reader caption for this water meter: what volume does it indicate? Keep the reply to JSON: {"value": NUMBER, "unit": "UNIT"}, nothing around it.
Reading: {"value": 7383.8310, "unit": "m³"}
